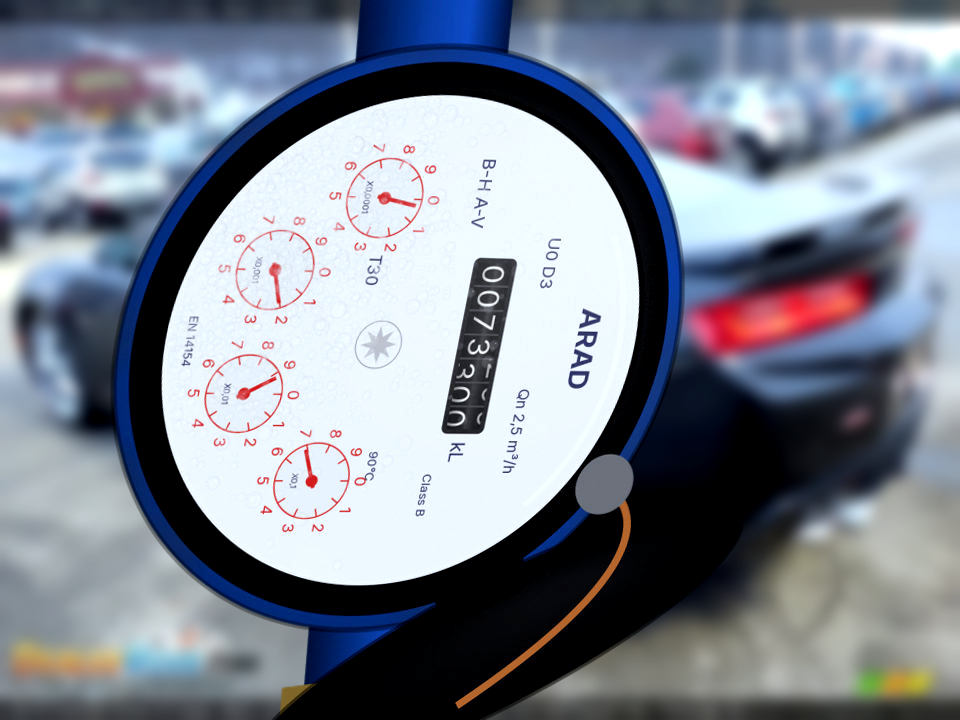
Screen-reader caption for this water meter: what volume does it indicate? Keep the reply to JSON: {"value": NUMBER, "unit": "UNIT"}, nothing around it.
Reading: {"value": 73299.6920, "unit": "kL"}
